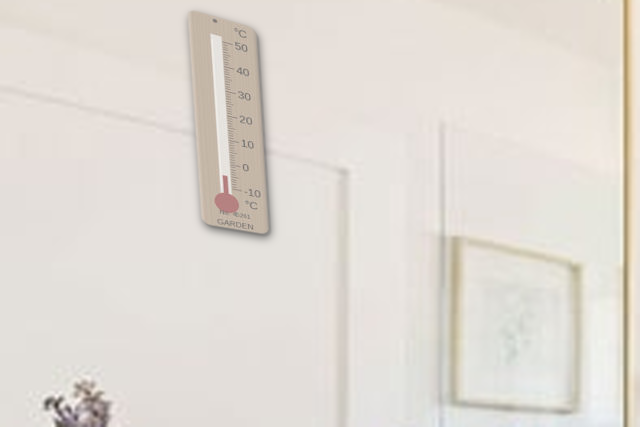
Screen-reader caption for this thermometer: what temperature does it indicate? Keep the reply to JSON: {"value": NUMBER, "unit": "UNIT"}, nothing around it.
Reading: {"value": -5, "unit": "°C"}
